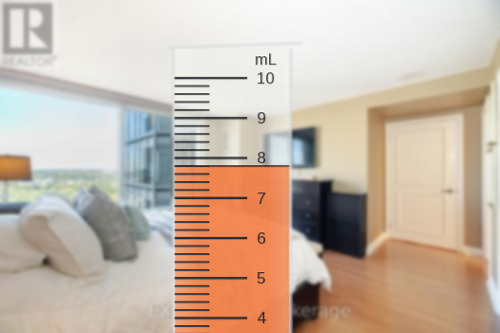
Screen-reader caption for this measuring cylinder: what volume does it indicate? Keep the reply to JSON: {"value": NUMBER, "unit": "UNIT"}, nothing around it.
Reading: {"value": 7.8, "unit": "mL"}
